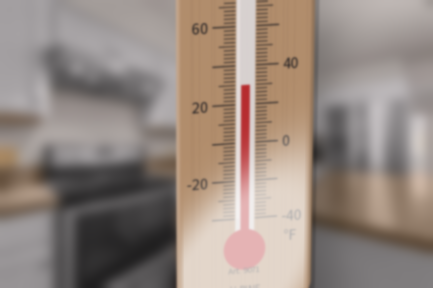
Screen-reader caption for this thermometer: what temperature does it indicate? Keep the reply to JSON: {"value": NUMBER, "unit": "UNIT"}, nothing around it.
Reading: {"value": 30, "unit": "°F"}
